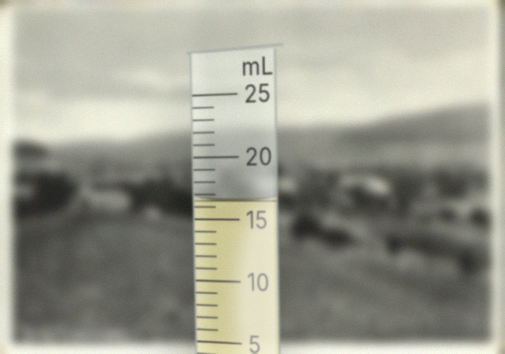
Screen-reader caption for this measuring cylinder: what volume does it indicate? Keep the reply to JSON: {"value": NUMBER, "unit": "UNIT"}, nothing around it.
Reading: {"value": 16.5, "unit": "mL"}
